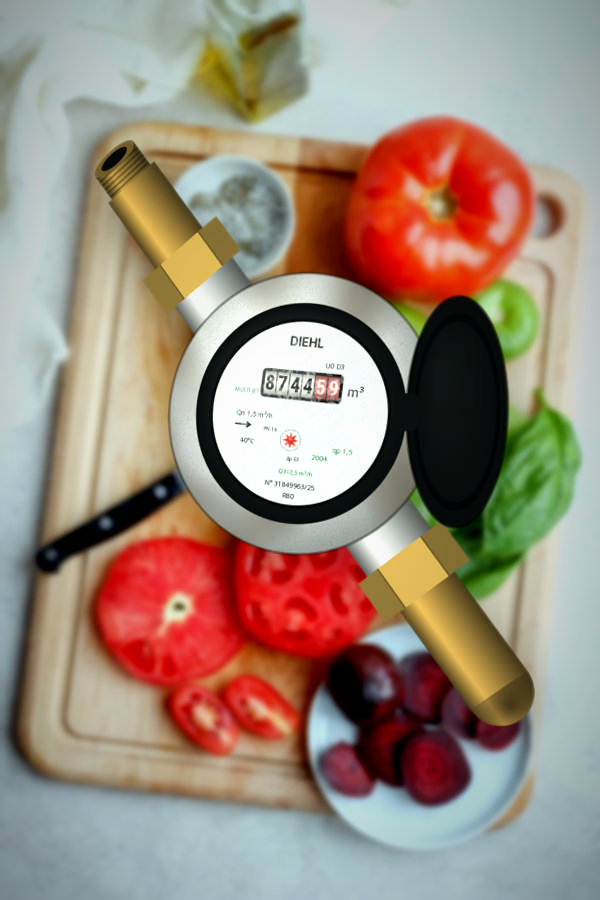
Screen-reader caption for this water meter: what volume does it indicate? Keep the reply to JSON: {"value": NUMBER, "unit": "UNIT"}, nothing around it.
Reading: {"value": 8744.59, "unit": "m³"}
